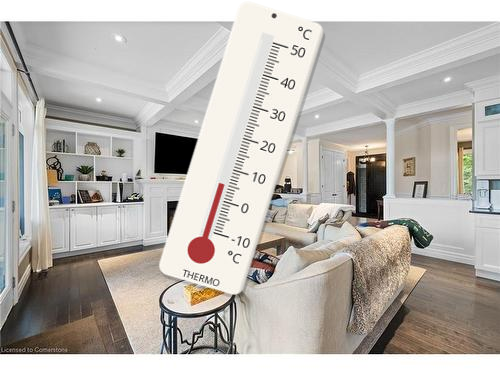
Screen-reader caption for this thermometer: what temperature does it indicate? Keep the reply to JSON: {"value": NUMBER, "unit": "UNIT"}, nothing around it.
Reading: {"value": 5, "unit": "°C"}
